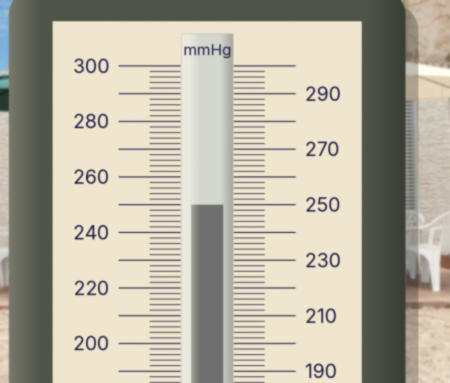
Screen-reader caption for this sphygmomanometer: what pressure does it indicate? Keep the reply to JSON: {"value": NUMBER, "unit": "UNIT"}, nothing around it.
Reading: {"value": 250, "unit": "mmHg"}
